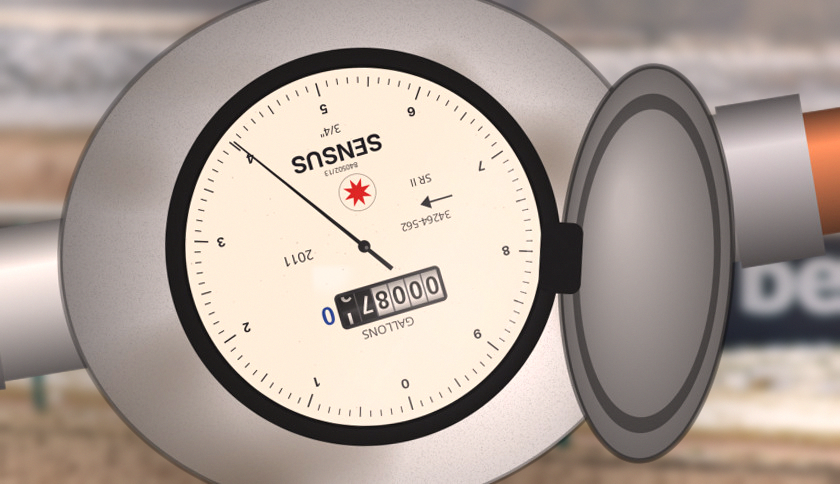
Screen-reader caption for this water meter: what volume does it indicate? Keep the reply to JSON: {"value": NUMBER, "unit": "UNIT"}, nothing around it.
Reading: {"value": 8714.0, "unit": "gal"}
